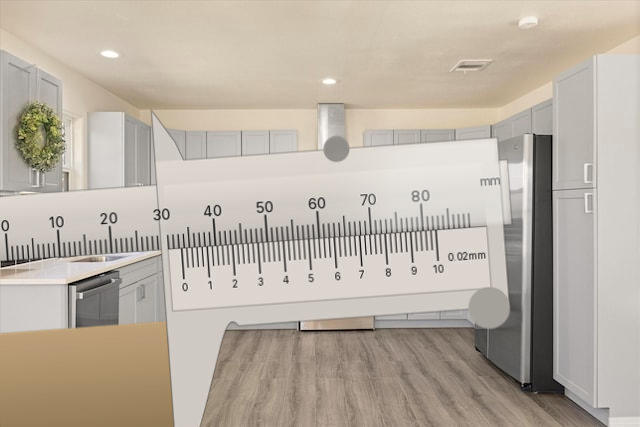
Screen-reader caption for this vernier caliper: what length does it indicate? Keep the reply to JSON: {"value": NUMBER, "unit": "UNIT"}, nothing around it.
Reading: {"value": 33.5, "unit": "mm"}
